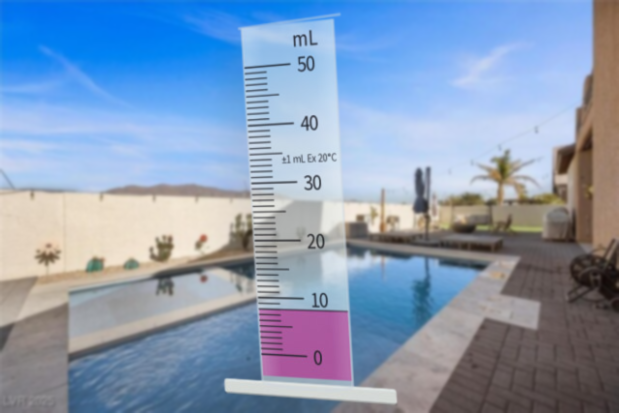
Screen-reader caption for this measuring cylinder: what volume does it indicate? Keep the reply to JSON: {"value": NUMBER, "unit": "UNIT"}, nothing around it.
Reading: {"value": 8, "unit": "mL"}
